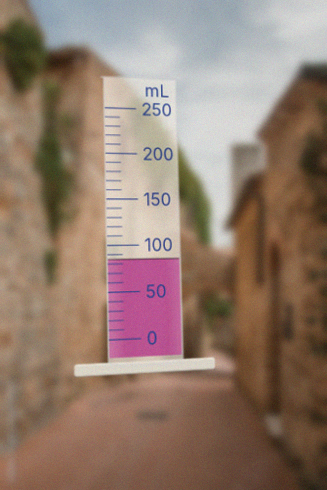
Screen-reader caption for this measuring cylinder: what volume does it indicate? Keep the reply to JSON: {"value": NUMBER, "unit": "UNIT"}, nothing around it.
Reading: {"value": 85, "unit": "mL"}
